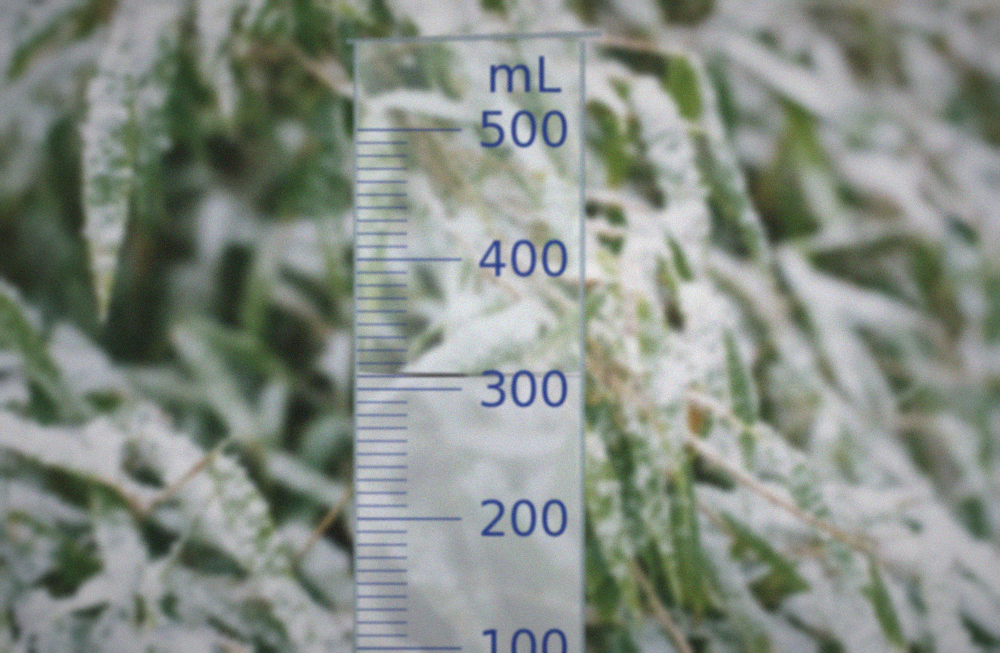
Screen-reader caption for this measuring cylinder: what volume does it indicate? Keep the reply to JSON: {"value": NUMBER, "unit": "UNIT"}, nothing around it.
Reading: {"value": 310, "unit": "mL"}
